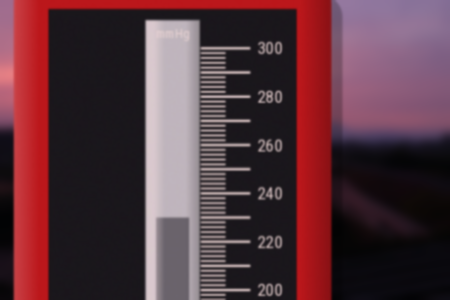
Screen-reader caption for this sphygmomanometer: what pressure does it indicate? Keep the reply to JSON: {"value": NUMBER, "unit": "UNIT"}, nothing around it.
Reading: {"value": 230, "unit": "mmHg"}
